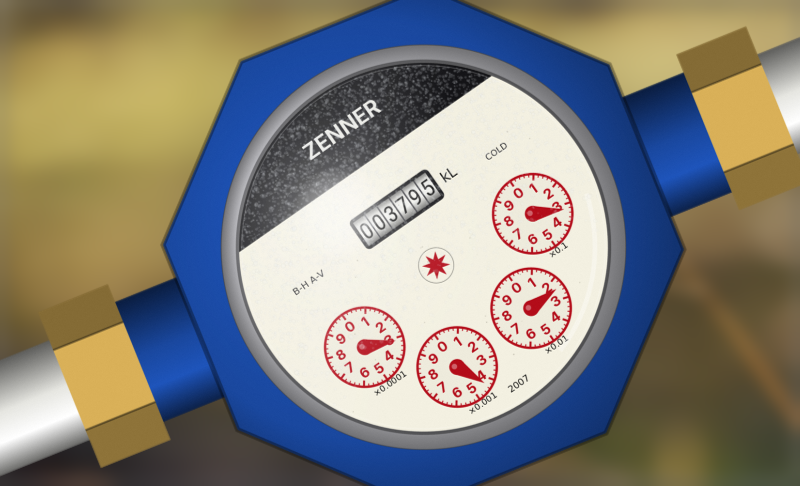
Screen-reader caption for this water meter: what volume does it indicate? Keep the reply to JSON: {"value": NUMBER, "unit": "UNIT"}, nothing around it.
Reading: {"value": 3795.3243, "unit": "kL"}
